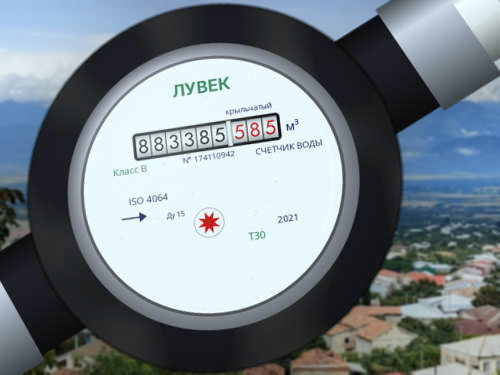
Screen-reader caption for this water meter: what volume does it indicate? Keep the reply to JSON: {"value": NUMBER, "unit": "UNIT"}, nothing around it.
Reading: {"value": 883385.585, "unit": "m³"}
